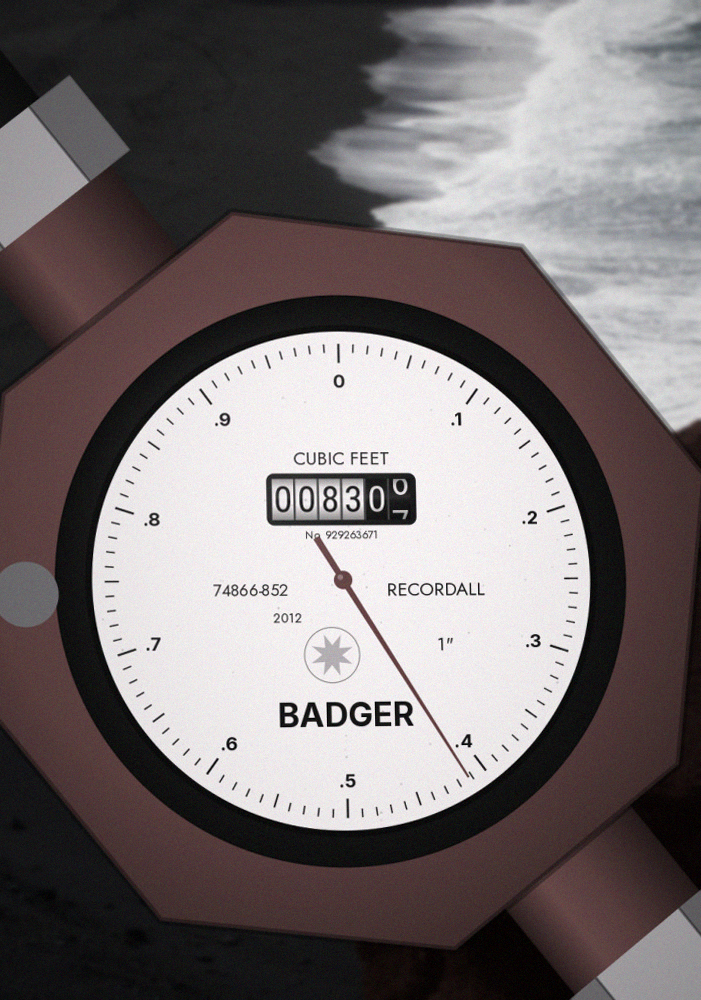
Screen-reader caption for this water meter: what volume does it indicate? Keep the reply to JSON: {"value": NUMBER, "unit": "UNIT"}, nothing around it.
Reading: {"value": 8306.41, "unit": "ft³"}
